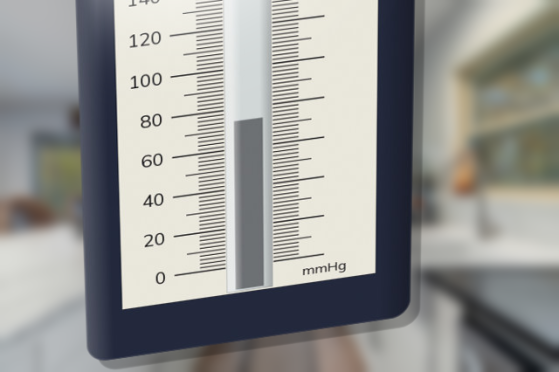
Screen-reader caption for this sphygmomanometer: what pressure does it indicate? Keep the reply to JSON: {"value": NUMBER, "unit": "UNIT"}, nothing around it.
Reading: {"value": 74, "unit": "mmHg"}
